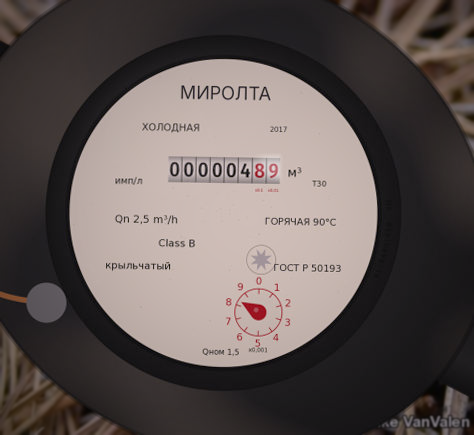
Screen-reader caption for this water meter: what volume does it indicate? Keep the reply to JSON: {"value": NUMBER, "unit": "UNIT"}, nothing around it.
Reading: {"value": 4.898, "unit": "m³"}
